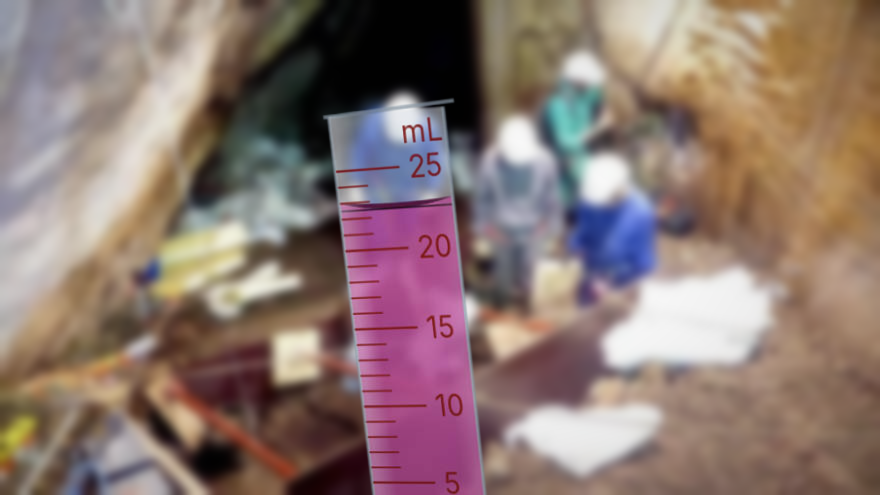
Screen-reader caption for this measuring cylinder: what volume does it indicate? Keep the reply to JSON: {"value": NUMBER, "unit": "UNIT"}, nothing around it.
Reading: {"value": 22.5, "unit": "mL"}
